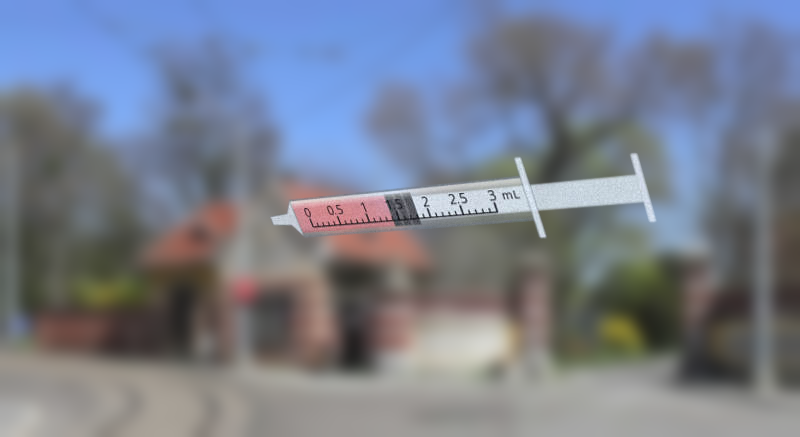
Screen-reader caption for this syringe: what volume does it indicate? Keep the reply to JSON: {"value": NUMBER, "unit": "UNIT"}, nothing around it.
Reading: {"value": 1.4, "unit": "mL"}
